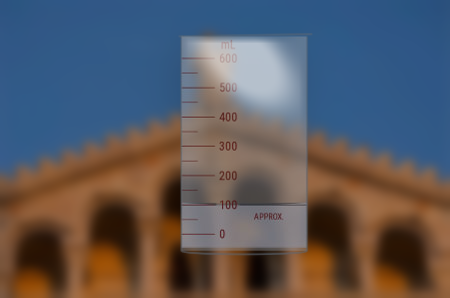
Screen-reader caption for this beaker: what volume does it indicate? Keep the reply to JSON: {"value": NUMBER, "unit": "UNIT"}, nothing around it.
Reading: {"value": 100, "unit": "mL"}
